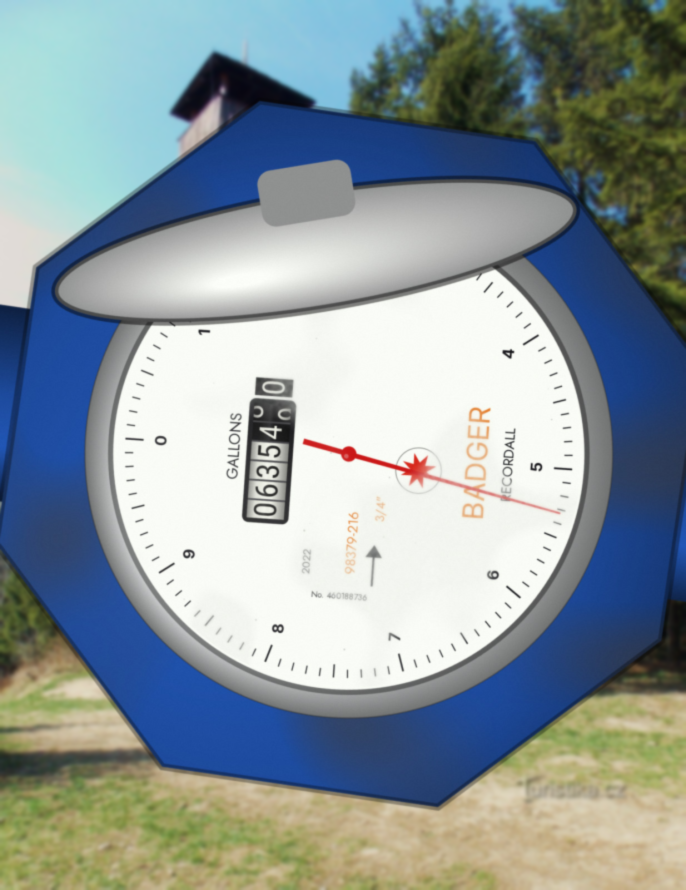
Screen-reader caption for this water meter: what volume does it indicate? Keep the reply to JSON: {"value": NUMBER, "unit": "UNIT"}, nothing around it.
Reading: {"value": 635485.3, "unit": "gal"}
